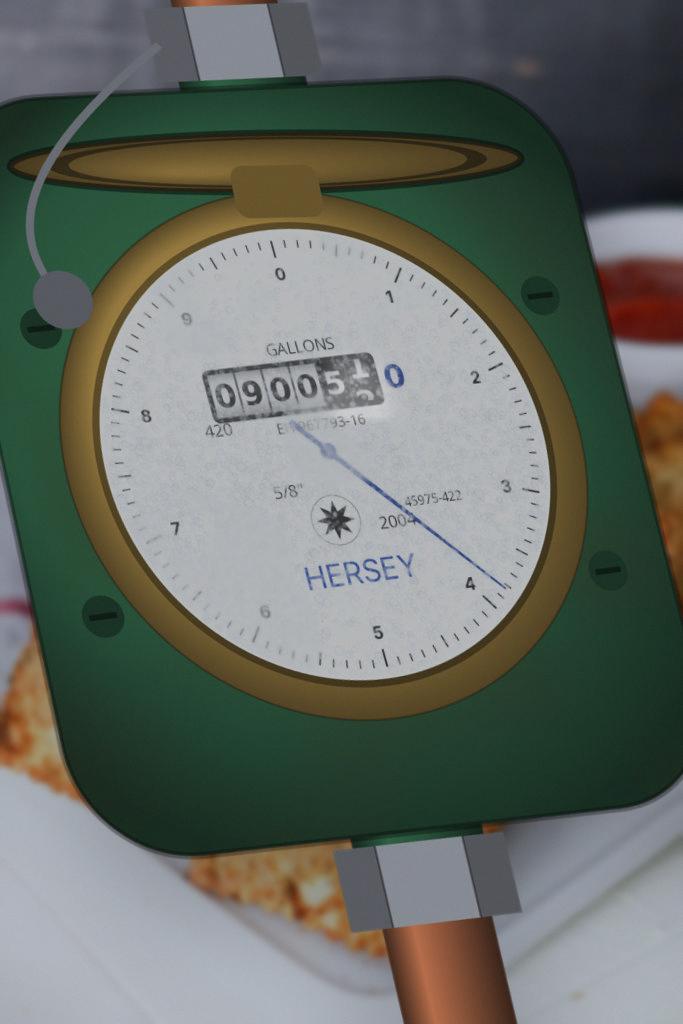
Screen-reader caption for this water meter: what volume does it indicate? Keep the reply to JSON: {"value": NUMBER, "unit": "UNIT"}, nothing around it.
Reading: {"value": 900513.8, "unit": "gal"}
